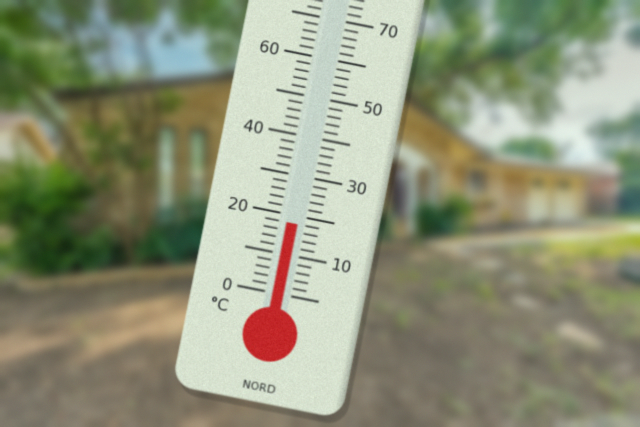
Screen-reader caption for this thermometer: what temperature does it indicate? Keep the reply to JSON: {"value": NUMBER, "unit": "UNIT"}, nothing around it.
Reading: {"value": 18, "unit": "°C"}
